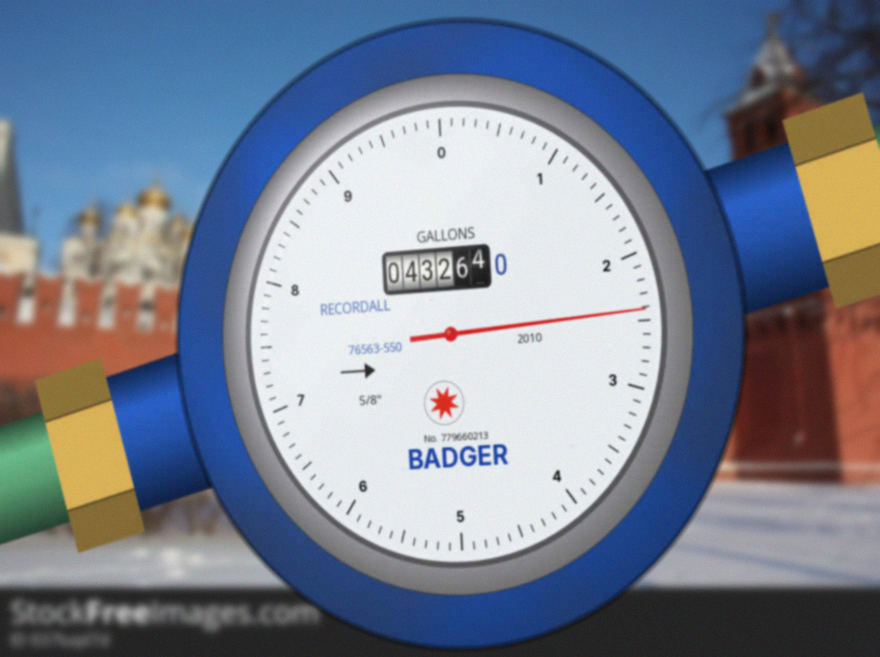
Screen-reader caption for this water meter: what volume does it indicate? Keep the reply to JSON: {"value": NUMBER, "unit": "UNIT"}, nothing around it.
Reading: {"value": 432642.4, "unit": "gal"}
